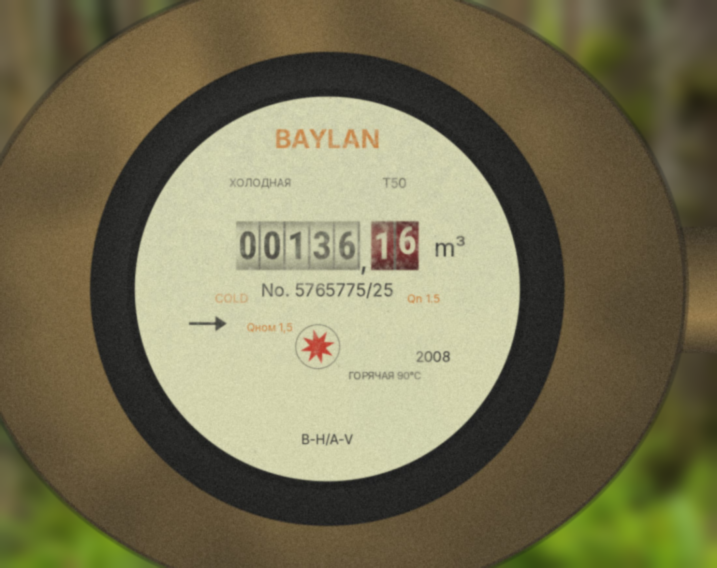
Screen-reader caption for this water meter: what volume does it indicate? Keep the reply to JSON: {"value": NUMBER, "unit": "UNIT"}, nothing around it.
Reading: {"value": 136.16, "unit": "m³"}
